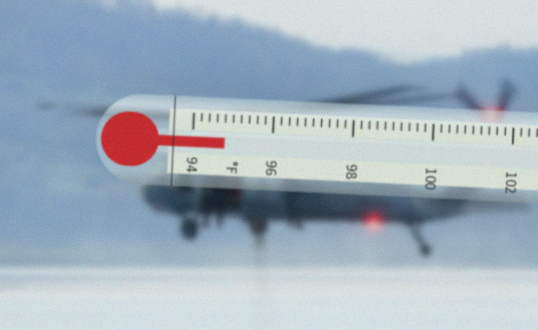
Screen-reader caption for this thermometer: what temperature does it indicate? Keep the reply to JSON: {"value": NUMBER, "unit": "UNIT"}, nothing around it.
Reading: {"value": 94.8, "unit": "°F"}
